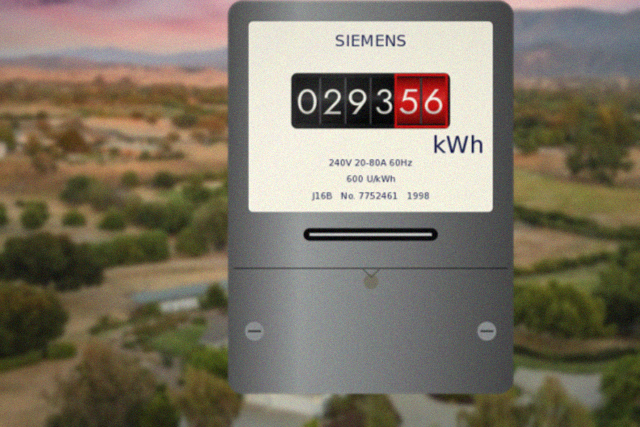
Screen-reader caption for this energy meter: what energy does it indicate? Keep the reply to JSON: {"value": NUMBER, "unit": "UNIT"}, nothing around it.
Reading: {"value": 293.56, "unit": "kWh"}
